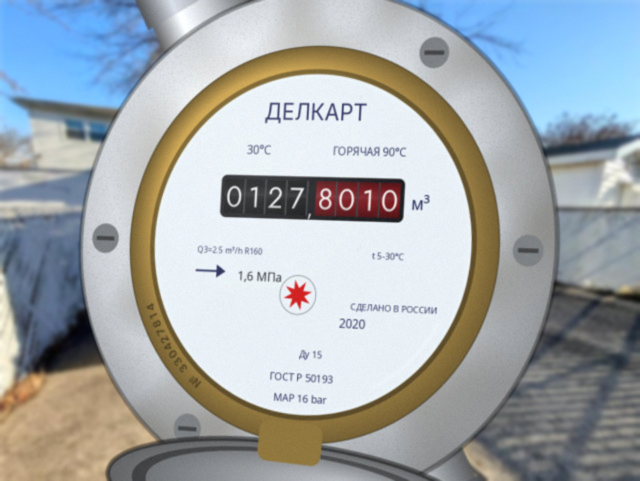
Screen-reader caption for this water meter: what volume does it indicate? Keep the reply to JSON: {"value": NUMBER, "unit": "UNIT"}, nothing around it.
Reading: {"value": 127.8010, "unit": "m³"}
